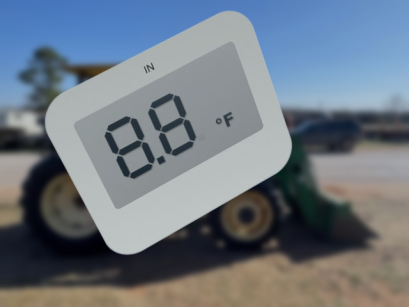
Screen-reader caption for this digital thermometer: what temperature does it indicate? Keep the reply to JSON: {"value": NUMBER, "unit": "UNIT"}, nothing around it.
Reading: {"value": 8.8, "unit": "°F"}
